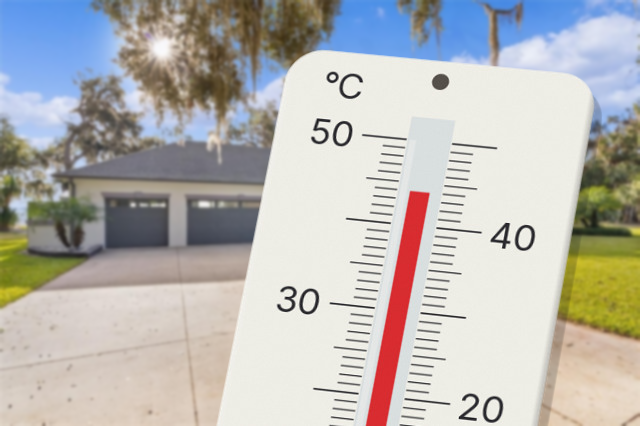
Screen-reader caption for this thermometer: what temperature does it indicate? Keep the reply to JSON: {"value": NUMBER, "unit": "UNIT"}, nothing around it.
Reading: {"value": 44, "unit": "°C"}
